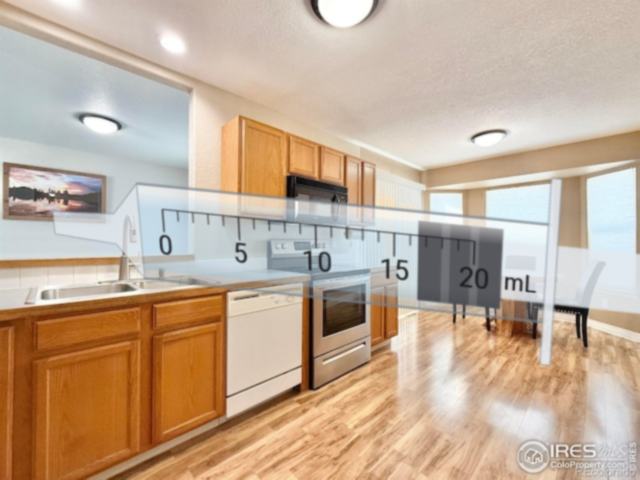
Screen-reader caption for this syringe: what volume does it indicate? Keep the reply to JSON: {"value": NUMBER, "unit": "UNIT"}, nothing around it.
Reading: {"value": 16.5, "unit": "mL"}
